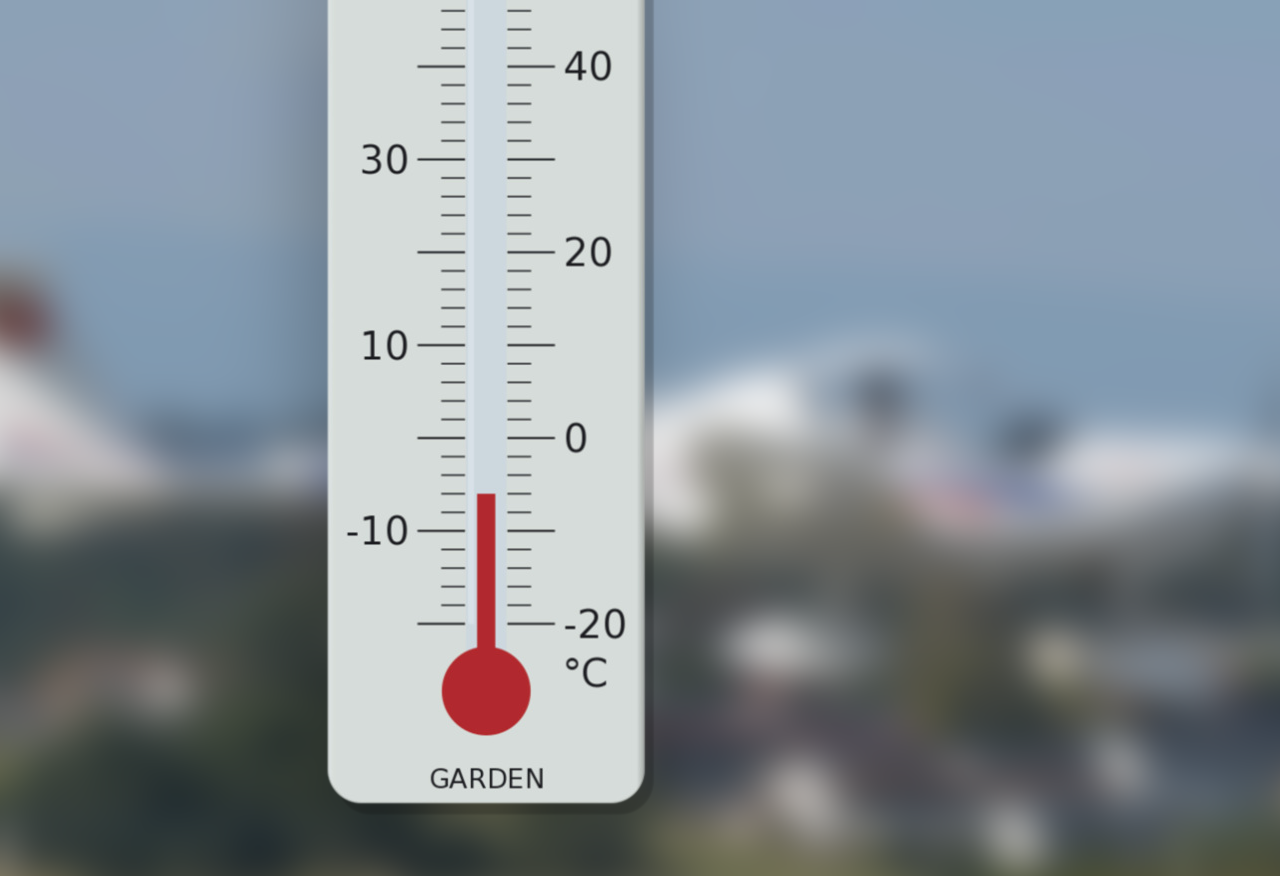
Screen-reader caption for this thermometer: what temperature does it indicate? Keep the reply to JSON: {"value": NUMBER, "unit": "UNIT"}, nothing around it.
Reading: {"value": -6, "unit": "°C"}
